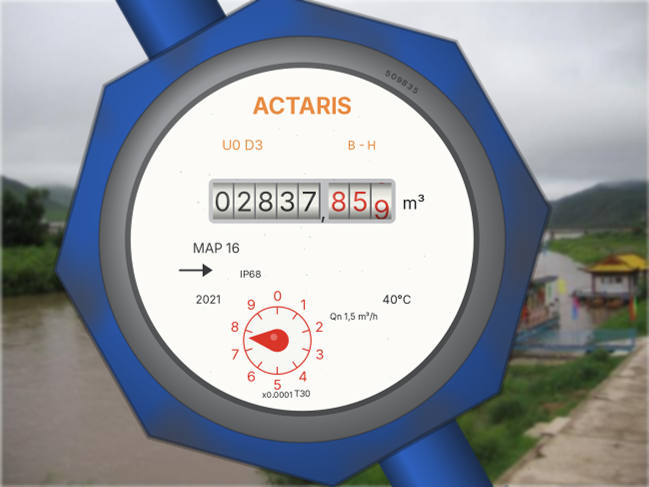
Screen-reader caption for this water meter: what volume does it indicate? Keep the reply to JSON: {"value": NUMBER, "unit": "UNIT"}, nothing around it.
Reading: {"value": 2837.8587, "unit": "m³"}
